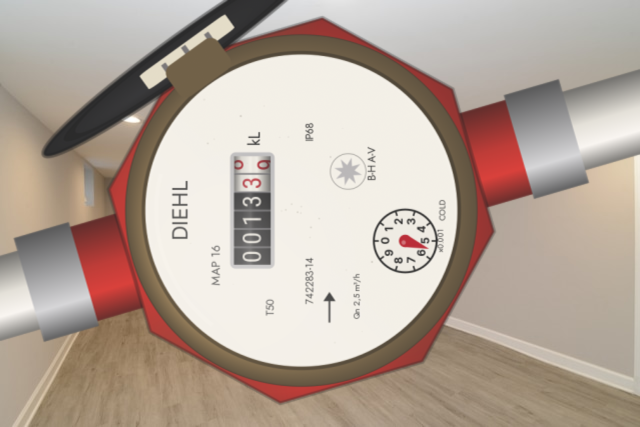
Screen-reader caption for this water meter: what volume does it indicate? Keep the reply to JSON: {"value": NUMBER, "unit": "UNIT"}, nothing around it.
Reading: {"value": 13.385, "unit": "kL"}
